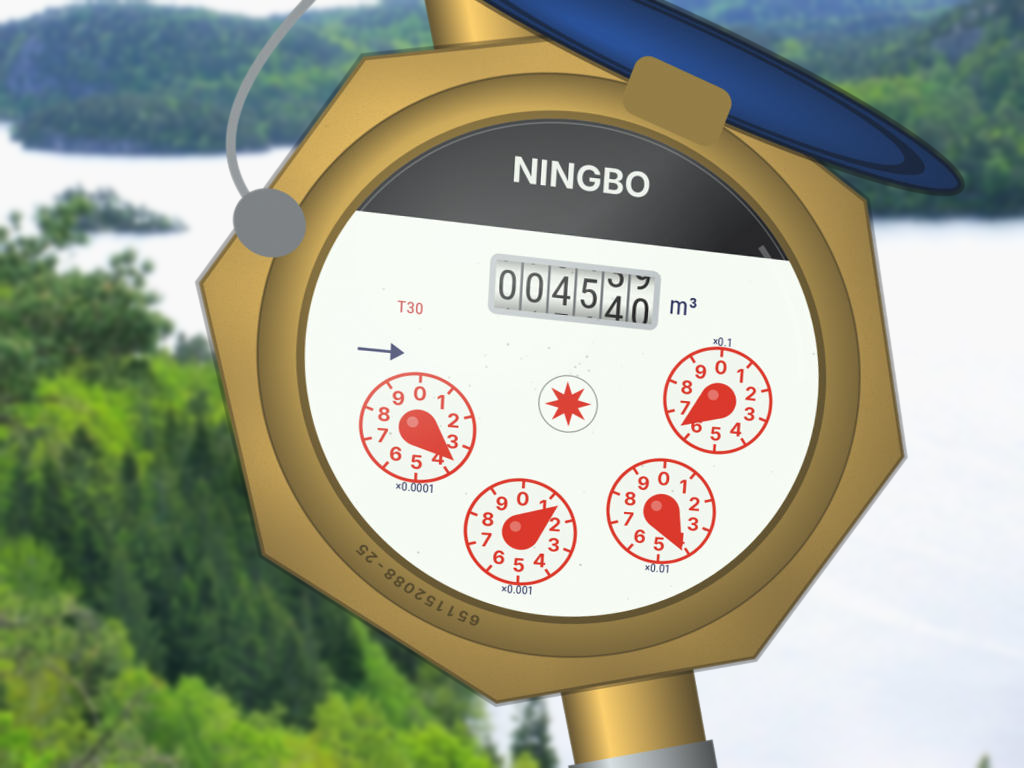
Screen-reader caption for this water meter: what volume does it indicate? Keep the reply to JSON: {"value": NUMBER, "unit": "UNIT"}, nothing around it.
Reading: {"value": 4539.6413, "unit": "m³"}
